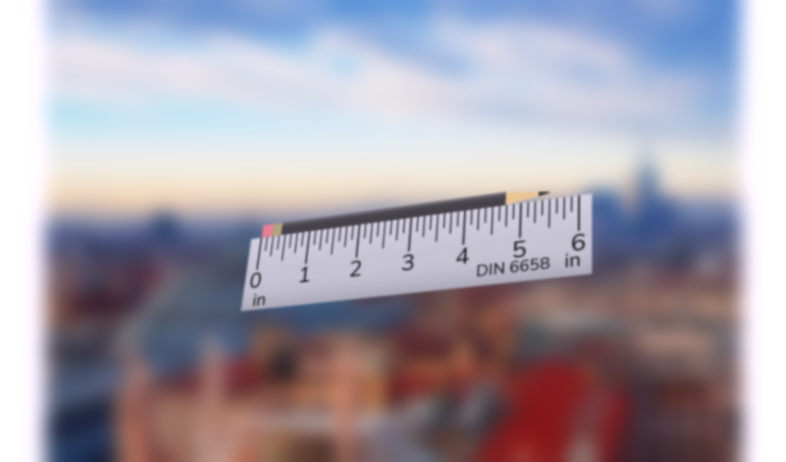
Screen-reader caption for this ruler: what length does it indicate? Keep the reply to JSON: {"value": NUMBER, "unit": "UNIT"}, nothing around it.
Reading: {"value": 5.5, "unit": "in"}
